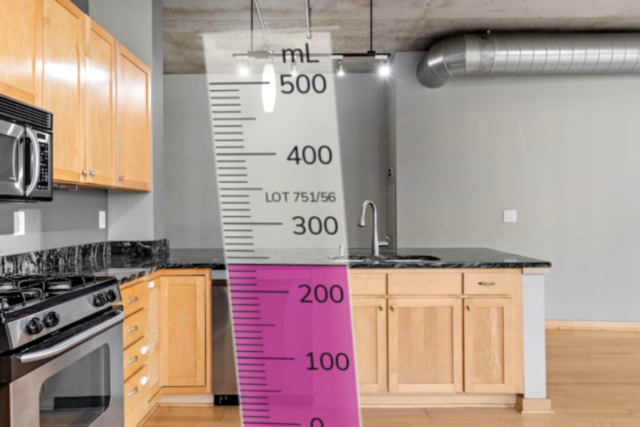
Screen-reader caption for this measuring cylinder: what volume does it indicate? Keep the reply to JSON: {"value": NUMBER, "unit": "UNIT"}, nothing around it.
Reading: {"value": 240, "unit": "mL"}
